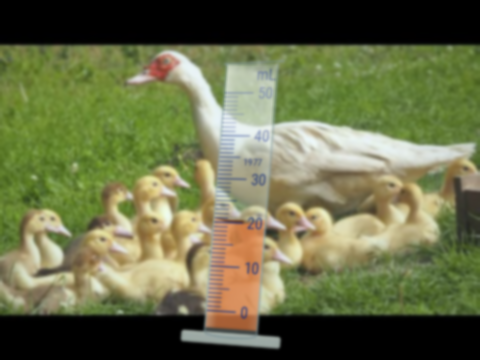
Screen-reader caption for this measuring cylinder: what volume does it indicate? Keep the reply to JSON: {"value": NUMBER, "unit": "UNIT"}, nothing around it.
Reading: {"value": 20, "unit": "mL"}
